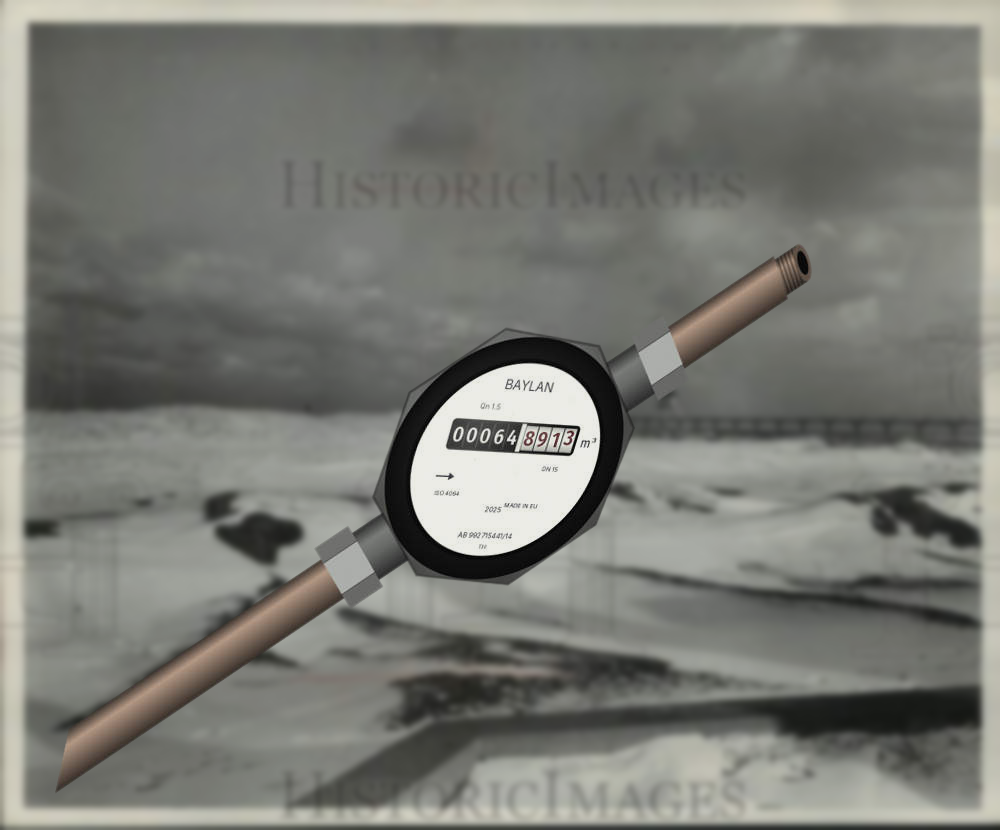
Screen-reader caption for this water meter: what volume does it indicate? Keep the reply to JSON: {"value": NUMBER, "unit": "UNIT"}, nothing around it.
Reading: {"value": 64.8913, "unit": "m³"}
